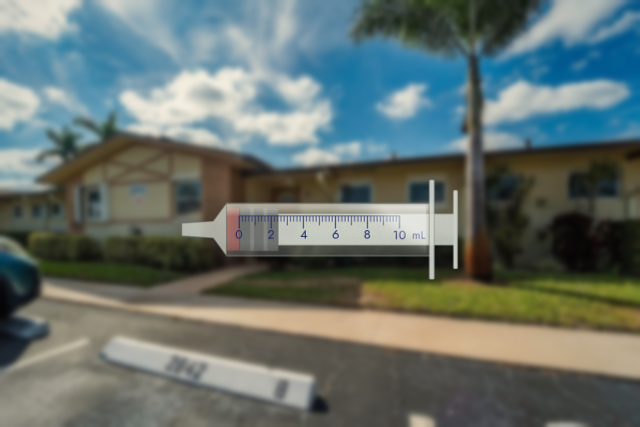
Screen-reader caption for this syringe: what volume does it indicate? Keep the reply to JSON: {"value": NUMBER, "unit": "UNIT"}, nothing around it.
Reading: {"value": 0, "unit": "mL"}
